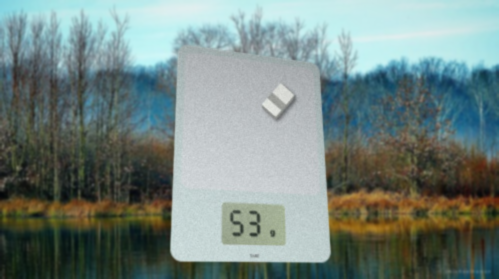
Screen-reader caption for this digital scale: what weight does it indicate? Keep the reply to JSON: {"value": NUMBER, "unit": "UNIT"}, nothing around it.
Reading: {"value": 53, "unit": "g"}
